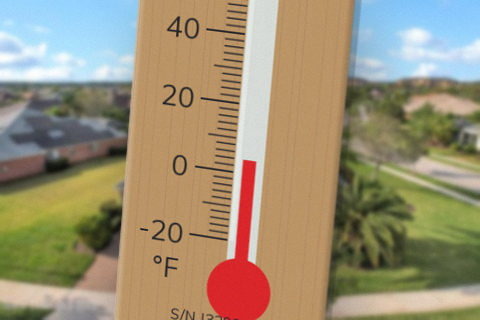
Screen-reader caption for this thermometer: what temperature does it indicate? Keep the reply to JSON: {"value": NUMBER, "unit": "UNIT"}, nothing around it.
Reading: {"value": 4, "unit": "°F"}
